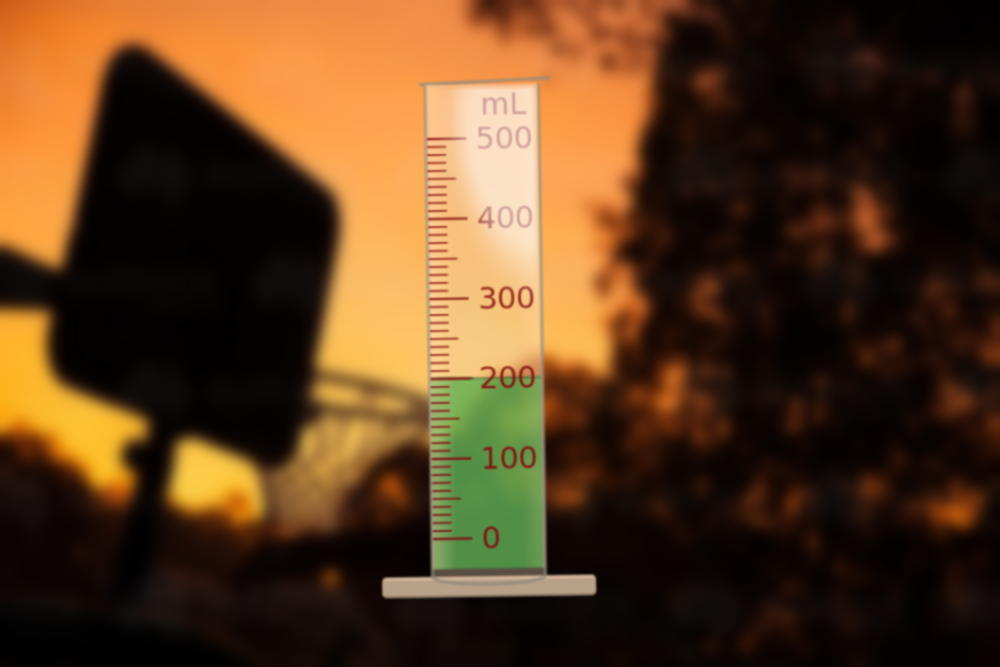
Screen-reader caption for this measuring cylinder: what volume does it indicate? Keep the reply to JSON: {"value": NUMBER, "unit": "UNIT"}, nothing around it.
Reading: {"value": 200, "unit": "mL"}
